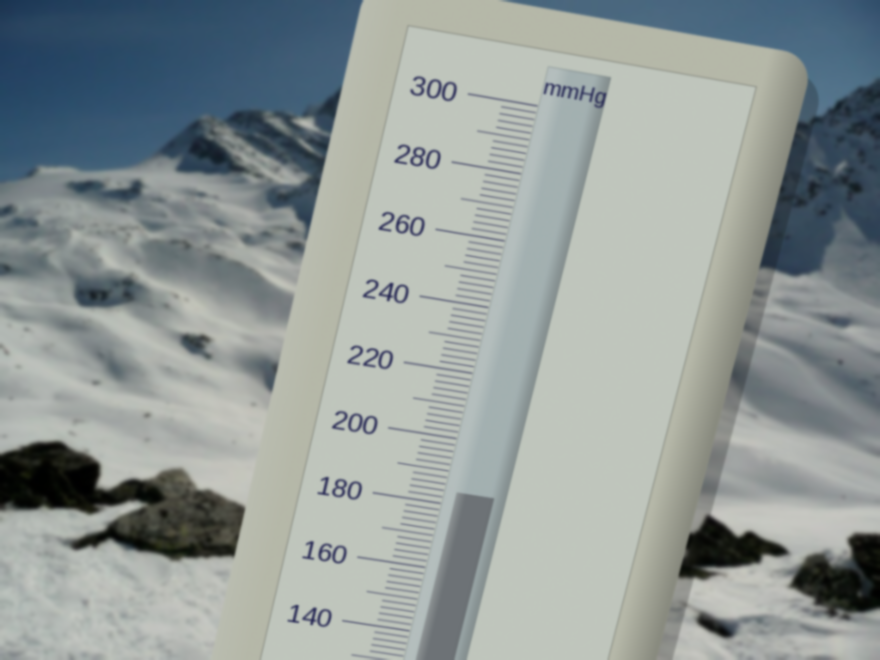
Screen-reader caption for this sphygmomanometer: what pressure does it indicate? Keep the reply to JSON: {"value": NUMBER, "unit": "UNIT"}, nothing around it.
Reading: {"value": 184, "unit": "mmHg"}
